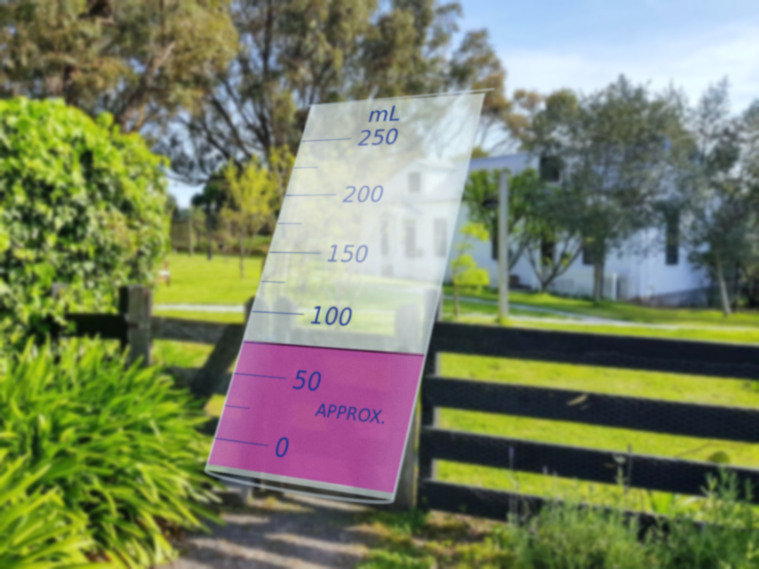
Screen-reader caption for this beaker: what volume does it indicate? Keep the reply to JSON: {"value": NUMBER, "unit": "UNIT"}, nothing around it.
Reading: {"value": 75, "unit": "mL"}
